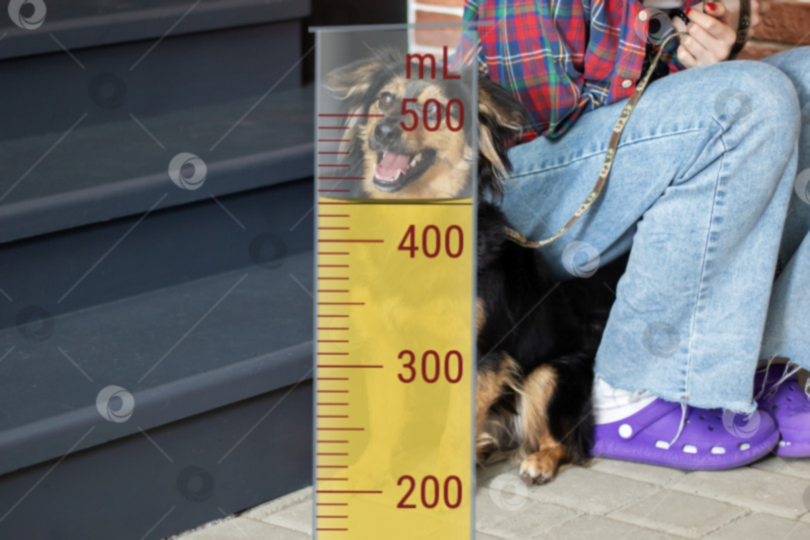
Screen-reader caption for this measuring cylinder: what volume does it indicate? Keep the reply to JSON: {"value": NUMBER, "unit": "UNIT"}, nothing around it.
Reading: {"value": 430, "unit": "mL"}
